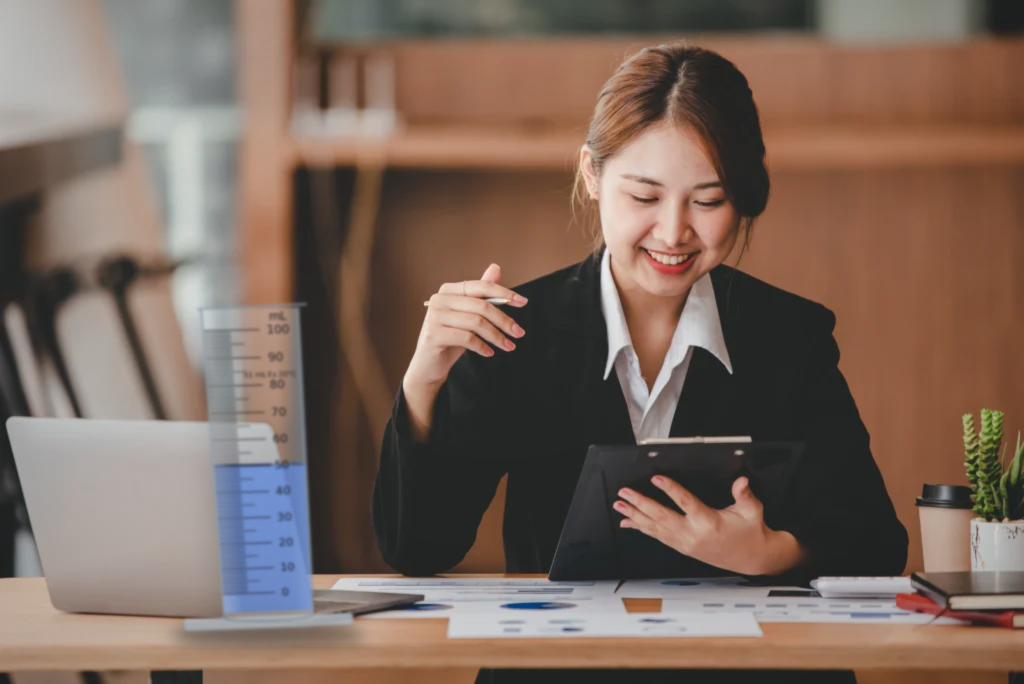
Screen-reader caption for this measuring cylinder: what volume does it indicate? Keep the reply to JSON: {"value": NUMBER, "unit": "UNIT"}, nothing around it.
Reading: {"value": 50, "unit": "mL"}
